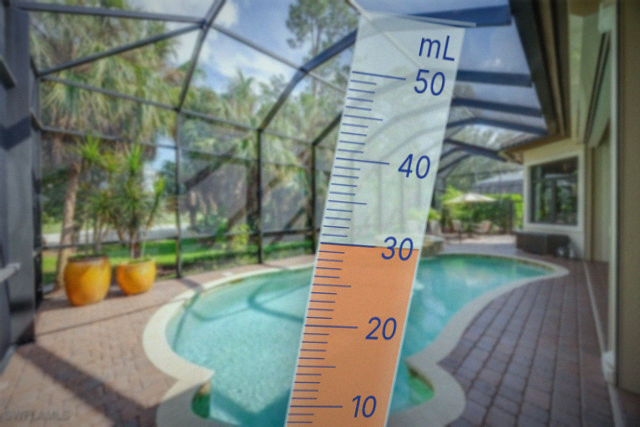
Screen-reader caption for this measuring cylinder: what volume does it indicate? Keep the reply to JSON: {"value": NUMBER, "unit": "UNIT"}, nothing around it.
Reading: {"value": 30, "unit": "mL"}
